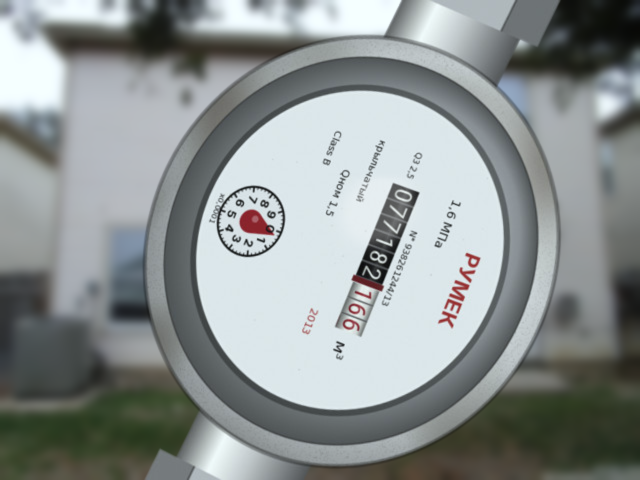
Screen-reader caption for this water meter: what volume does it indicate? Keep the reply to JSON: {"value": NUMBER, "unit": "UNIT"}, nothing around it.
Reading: {"value": 77182.1660, "unit": "m³"}
